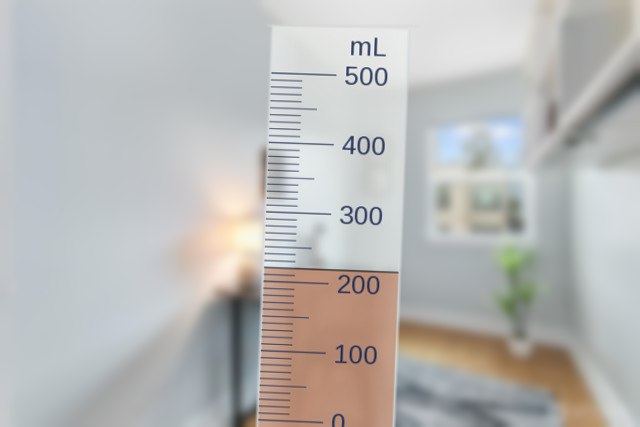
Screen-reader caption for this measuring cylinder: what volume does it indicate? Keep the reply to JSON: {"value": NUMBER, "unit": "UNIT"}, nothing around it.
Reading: {"value": 220, "unit": "mL"}
